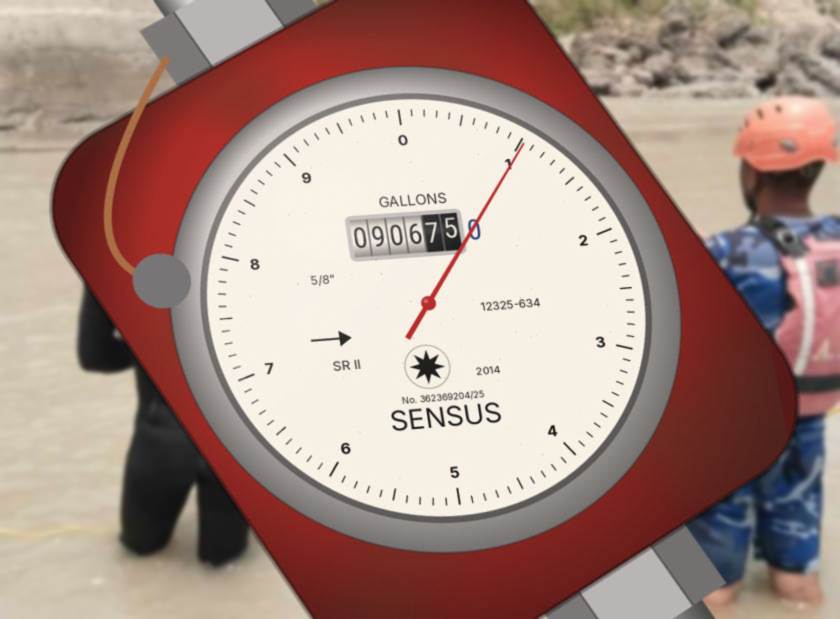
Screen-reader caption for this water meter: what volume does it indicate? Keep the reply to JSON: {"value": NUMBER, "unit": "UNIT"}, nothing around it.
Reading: {"value": 906751.0, "unit": "gal"}
